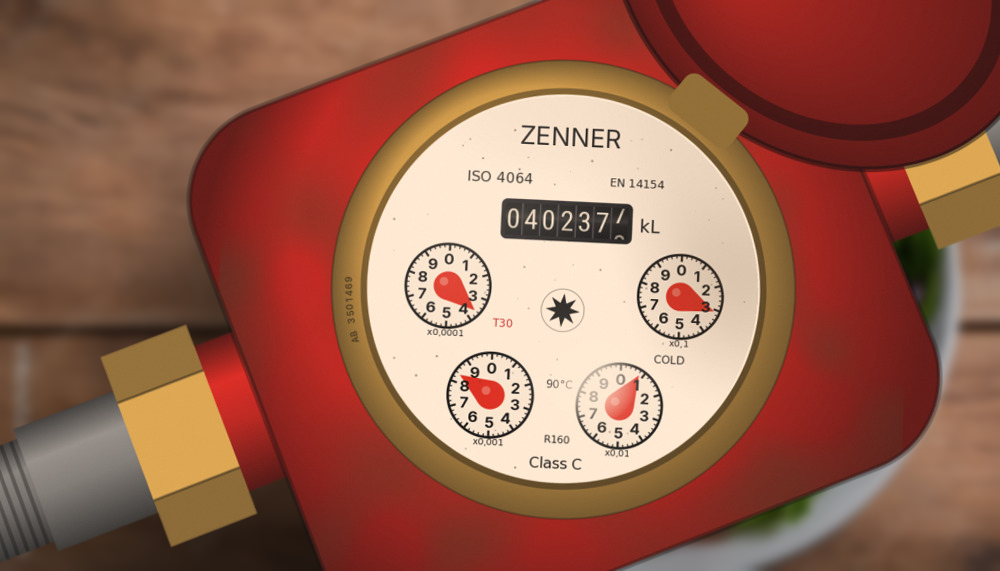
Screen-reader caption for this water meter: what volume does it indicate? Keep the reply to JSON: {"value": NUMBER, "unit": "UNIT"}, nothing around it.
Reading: {"value": 402377.3083, "unit": "kL"}
